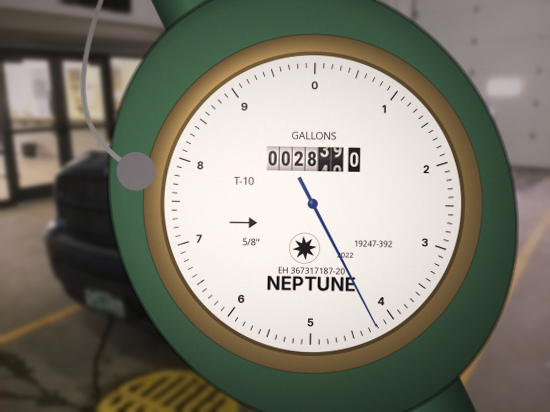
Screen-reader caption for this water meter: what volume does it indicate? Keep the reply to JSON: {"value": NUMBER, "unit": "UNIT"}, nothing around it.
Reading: {"value": 28394.2, "unit": "gal"}
